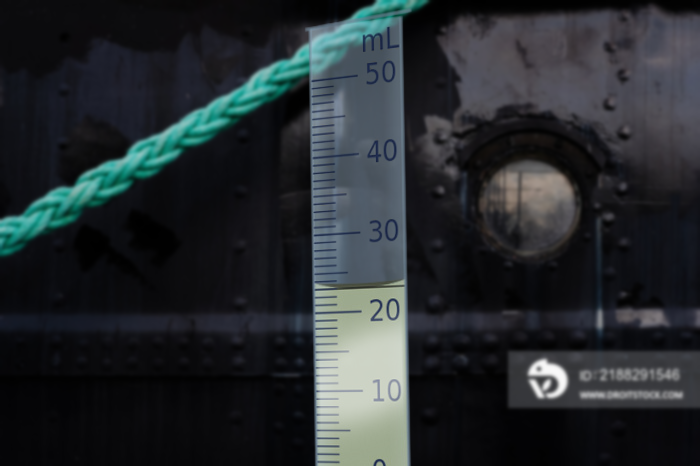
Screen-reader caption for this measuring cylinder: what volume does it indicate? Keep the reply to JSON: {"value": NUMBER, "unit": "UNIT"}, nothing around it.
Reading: {"value": 23, "unit": "mL"}
